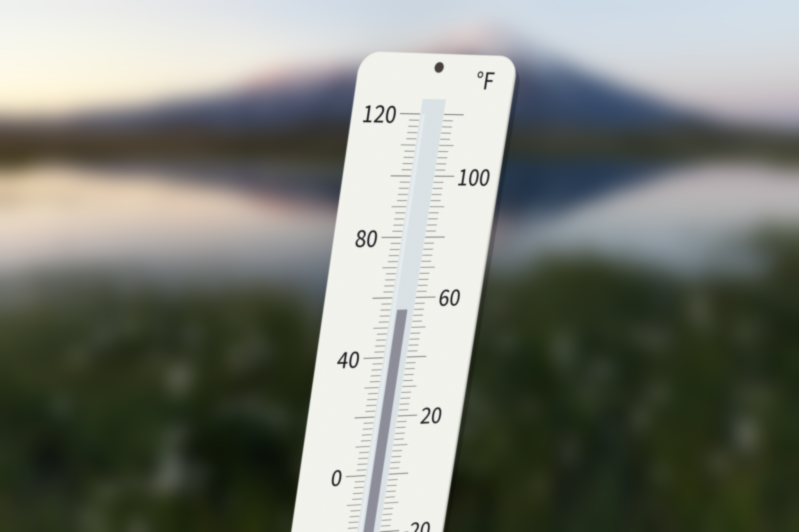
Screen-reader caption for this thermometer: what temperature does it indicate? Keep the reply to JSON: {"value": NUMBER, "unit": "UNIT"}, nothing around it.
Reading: {"value": 56, "unit": "°F"}
